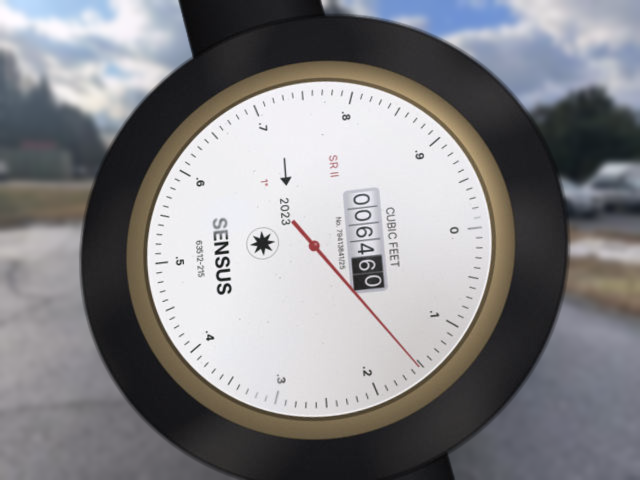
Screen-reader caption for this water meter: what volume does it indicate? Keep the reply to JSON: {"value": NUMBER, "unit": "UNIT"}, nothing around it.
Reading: {"value": 6460.15, "unit": "ft³"}
